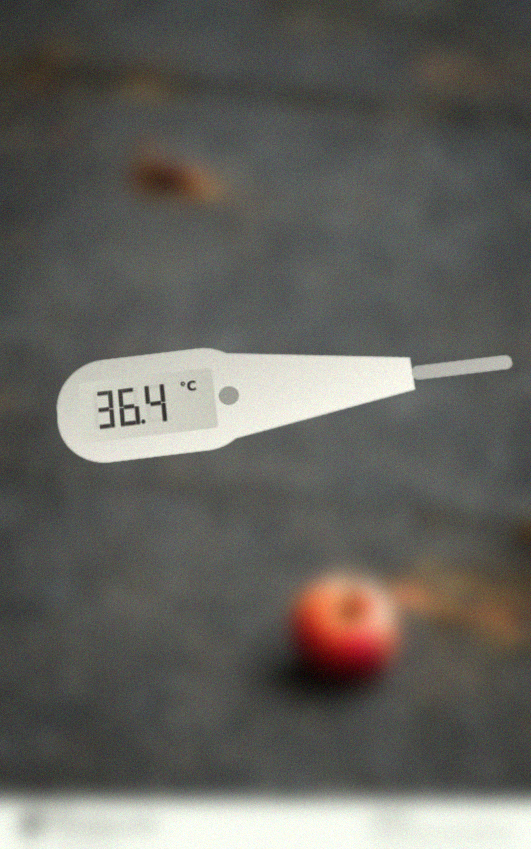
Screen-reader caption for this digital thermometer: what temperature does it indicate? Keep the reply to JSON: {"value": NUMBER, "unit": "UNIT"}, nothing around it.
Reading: {"value": 36.4, "unit": "°C"}
